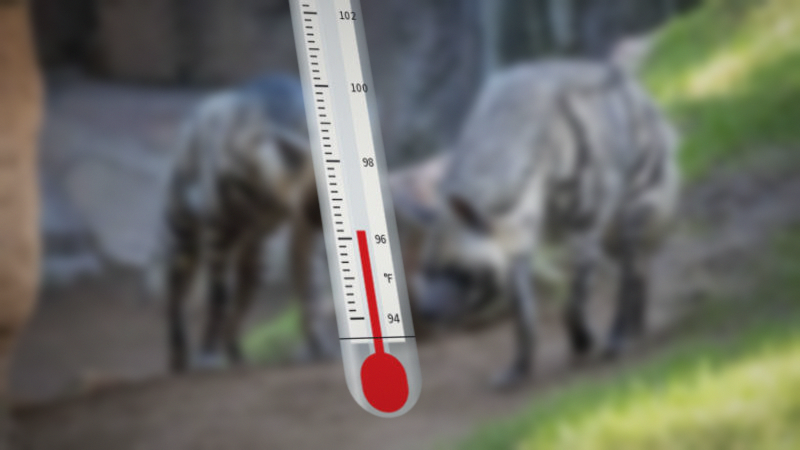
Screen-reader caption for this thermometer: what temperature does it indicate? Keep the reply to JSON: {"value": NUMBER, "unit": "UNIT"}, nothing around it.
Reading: {"value": 96.2, "unit": "°F"}
